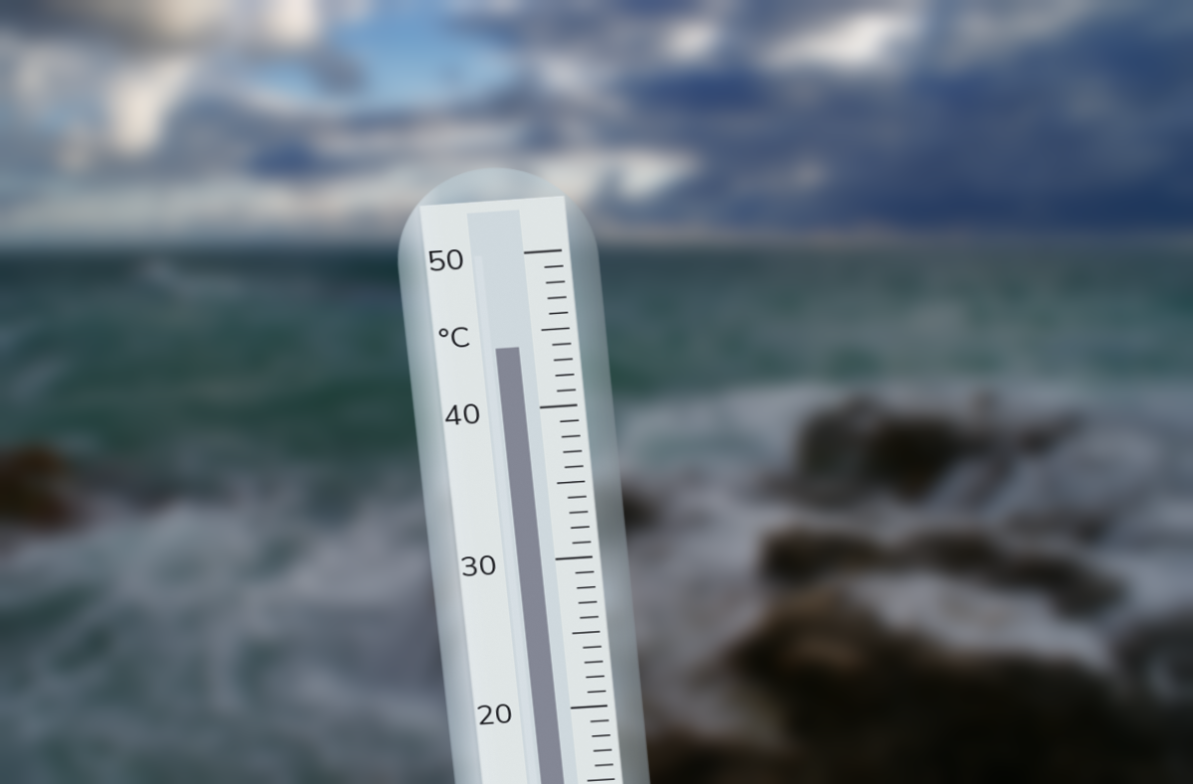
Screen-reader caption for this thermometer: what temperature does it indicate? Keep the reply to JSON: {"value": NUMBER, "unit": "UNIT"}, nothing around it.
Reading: {"value": 44, "unit": "°C"}
